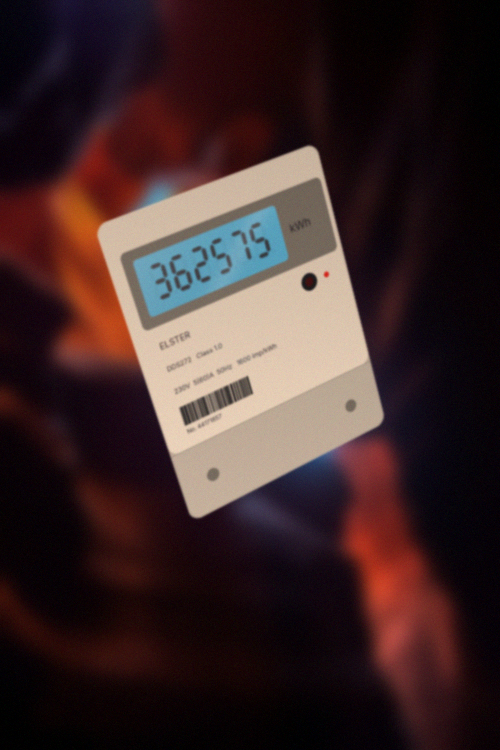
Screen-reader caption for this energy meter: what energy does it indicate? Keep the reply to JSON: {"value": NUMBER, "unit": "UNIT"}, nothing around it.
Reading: {"value": 362575, "unit": "kWh"}
